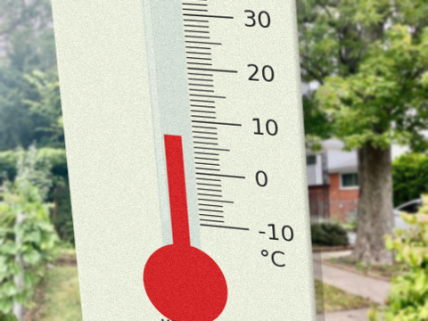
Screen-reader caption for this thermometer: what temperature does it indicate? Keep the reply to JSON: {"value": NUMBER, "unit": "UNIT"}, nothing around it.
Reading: {"value": 7, "unit": "°C"}
